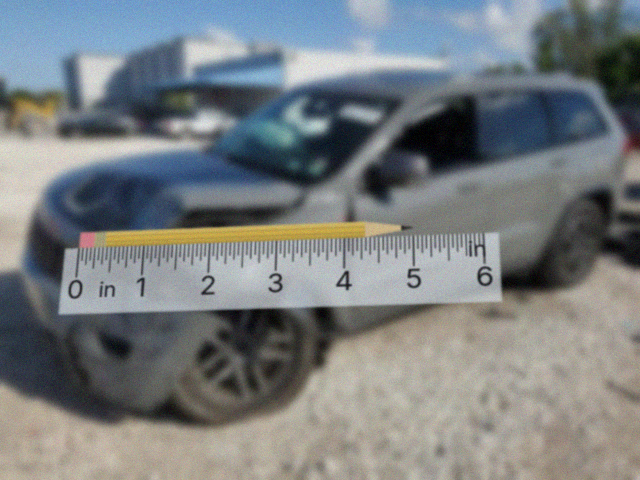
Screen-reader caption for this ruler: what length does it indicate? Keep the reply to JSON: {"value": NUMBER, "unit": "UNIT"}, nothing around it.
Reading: {"value": 5, "unit": "in"}
